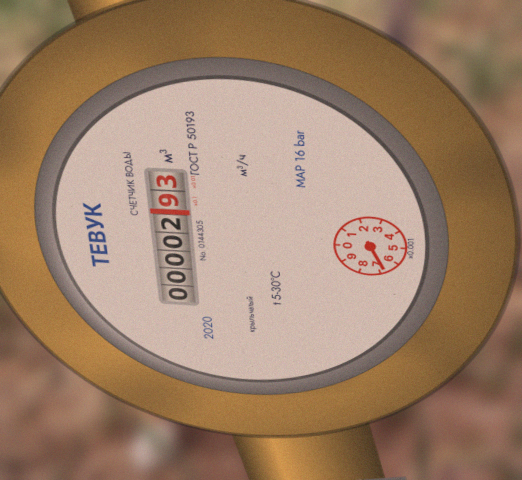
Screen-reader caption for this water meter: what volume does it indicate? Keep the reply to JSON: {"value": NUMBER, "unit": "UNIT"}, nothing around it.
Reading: {"value": 2.936, "unit": "m³"}
